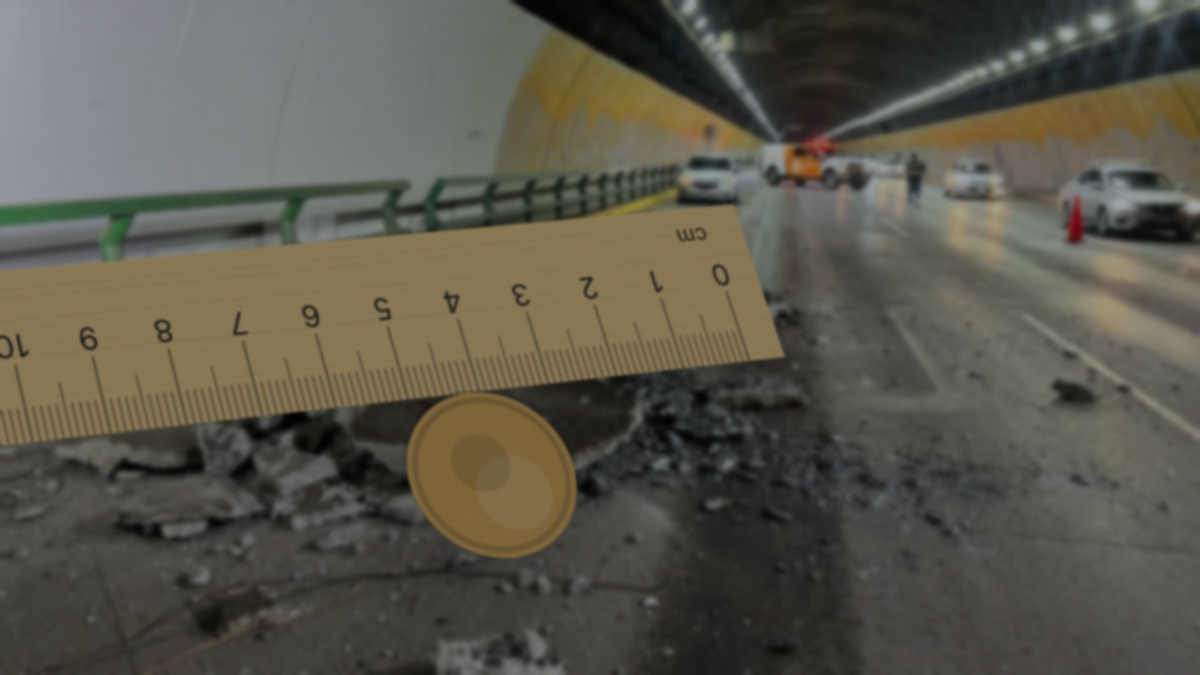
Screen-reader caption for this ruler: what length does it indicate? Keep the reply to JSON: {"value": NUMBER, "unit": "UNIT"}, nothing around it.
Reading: {"value": 2.3, "unit": "cm"}
